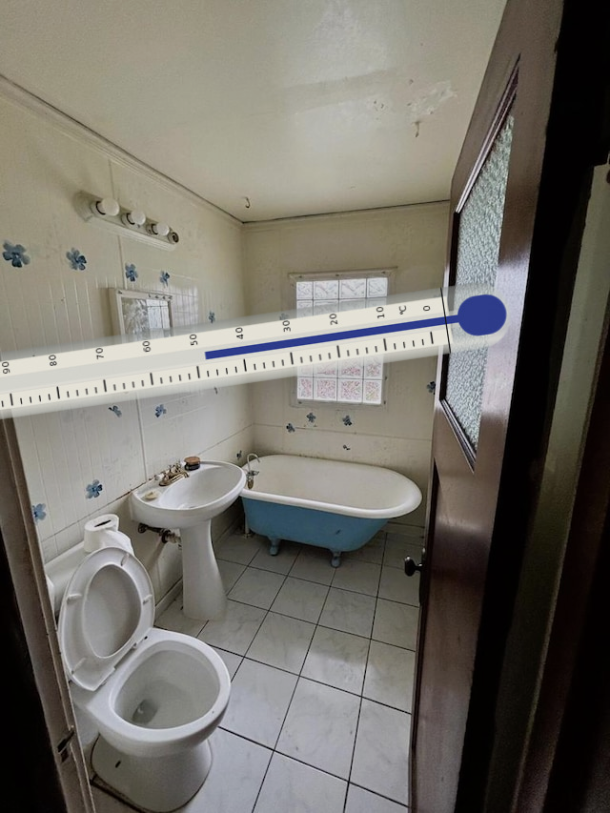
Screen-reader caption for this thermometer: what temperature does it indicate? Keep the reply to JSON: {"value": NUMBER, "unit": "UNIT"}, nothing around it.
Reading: {"value": 48, "unit": "°C"}
